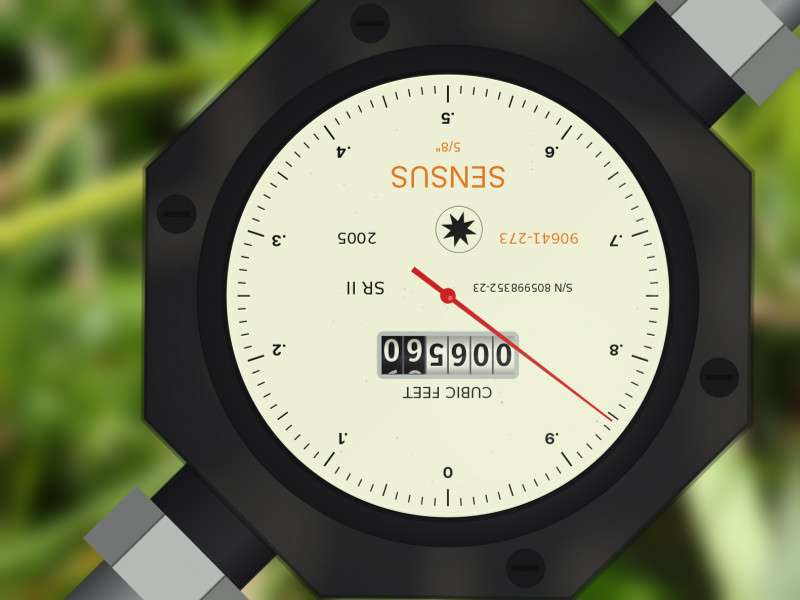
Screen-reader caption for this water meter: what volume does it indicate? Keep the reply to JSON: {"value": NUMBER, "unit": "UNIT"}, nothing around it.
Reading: {"value": 6559.85, "unit": "ft³"}
